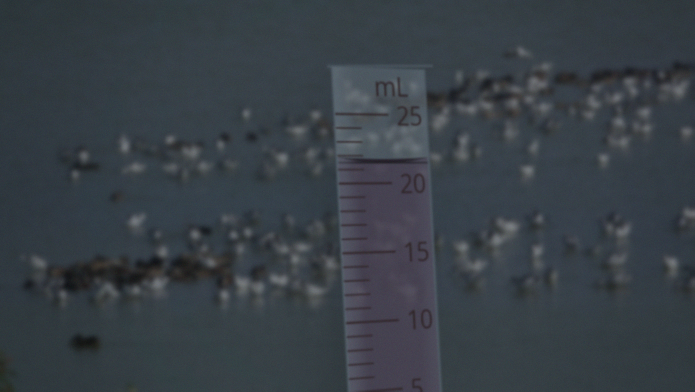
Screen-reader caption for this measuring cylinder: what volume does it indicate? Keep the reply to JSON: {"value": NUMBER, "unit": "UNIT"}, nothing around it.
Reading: {"value": 21.5, "unit": "mL"}
